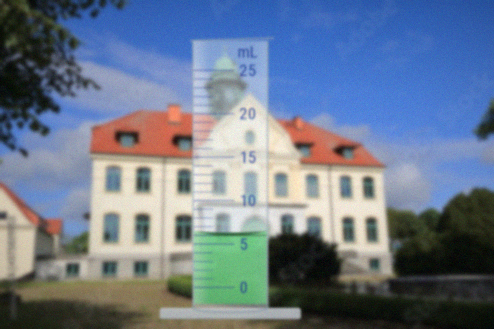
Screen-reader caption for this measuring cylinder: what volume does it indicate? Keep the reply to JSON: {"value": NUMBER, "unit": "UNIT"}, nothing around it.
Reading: {"value": 6, "unit": "mL"}
